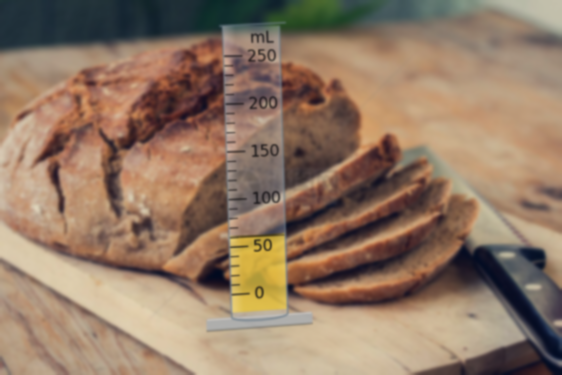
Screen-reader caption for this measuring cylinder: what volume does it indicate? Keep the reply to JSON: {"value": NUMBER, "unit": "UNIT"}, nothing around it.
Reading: {"value": 60, "unit": "mL"}
